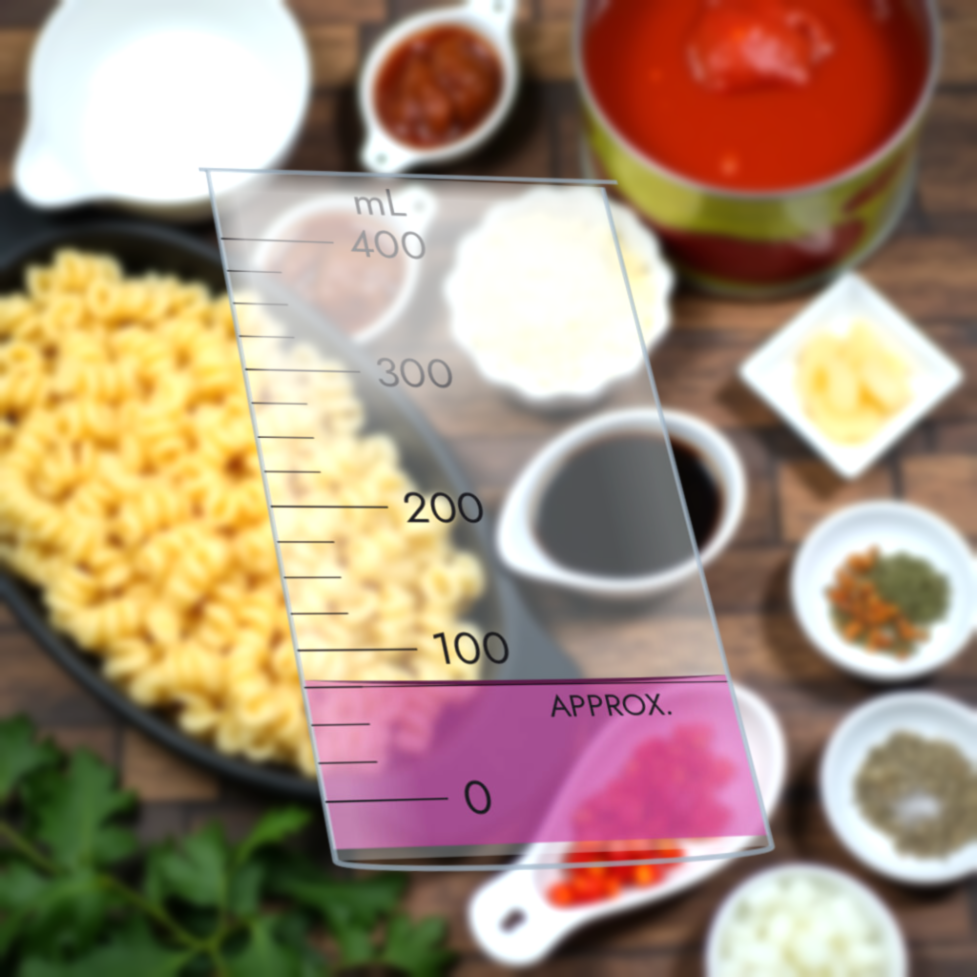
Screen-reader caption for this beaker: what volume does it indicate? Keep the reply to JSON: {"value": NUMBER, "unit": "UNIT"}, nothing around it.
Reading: {"value": 75, "unit": "mL"}
